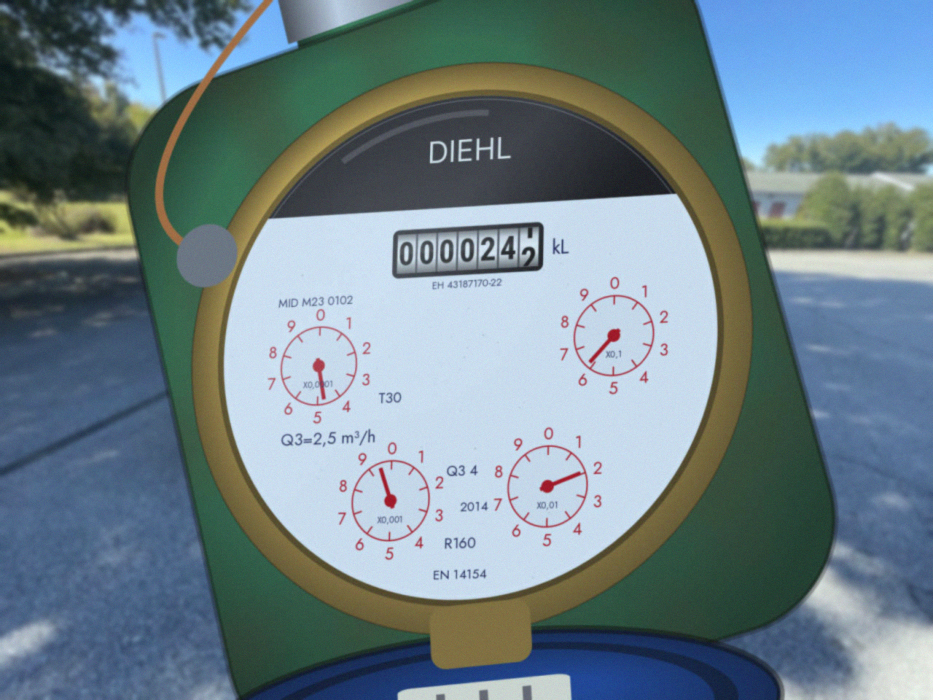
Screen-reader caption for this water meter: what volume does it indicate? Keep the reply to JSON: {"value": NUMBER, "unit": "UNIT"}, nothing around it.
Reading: {"value": 241.6194, "unit": "kL"}
